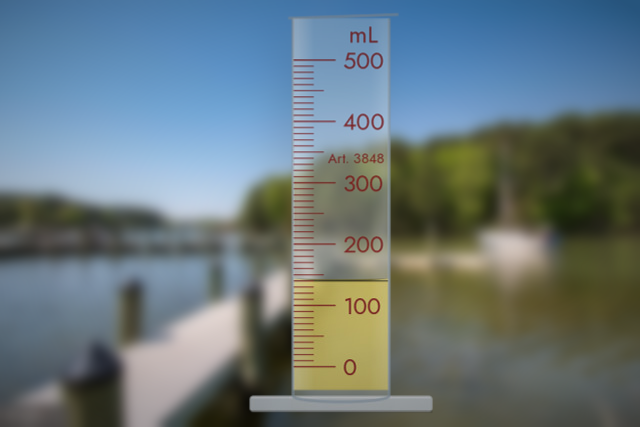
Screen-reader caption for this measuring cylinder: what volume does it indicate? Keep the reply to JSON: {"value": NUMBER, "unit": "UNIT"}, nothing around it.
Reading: {"value": 140, "unit": "mL"}
